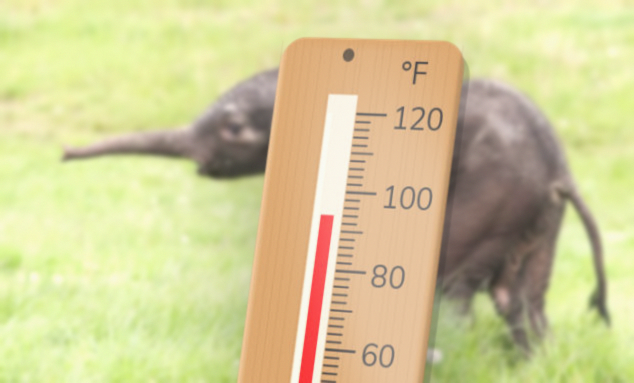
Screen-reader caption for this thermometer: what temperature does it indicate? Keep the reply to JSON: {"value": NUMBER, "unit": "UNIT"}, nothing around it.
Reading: {"value": 94, "unit": "°F"}
